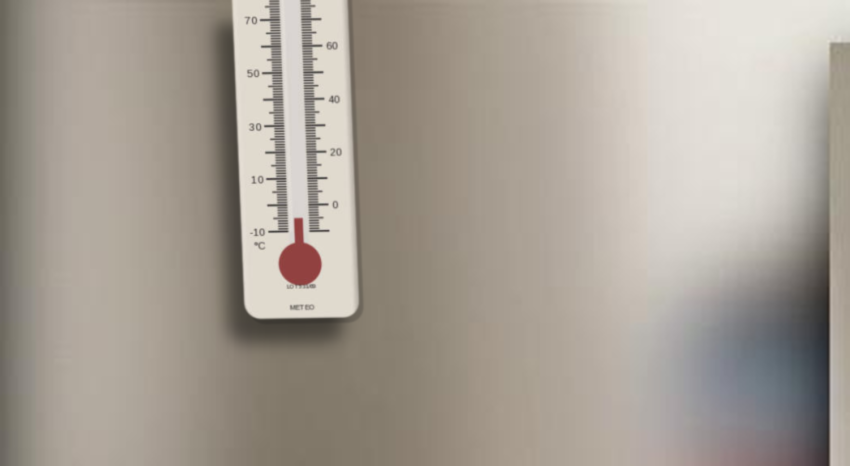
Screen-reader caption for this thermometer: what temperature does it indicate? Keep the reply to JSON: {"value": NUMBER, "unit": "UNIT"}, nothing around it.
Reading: {"value": -5, "unit": "°C"}
